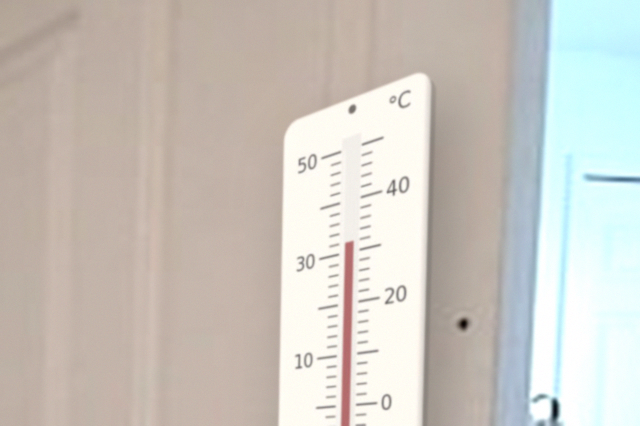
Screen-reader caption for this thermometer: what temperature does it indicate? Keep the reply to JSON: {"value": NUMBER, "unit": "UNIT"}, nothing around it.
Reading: {"value": 32, "unit": "°C"}
